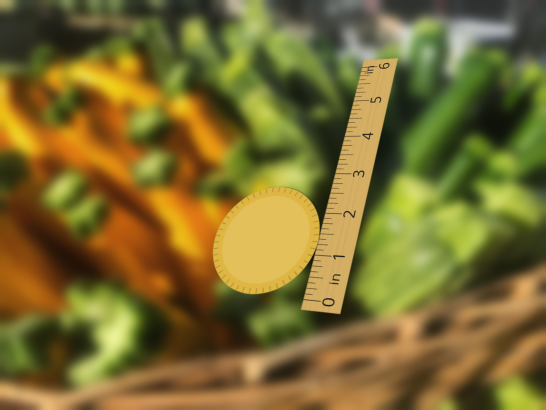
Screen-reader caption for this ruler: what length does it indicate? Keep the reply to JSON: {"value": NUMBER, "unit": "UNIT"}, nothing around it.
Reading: {"value": 2.625, "unit": "in"}
